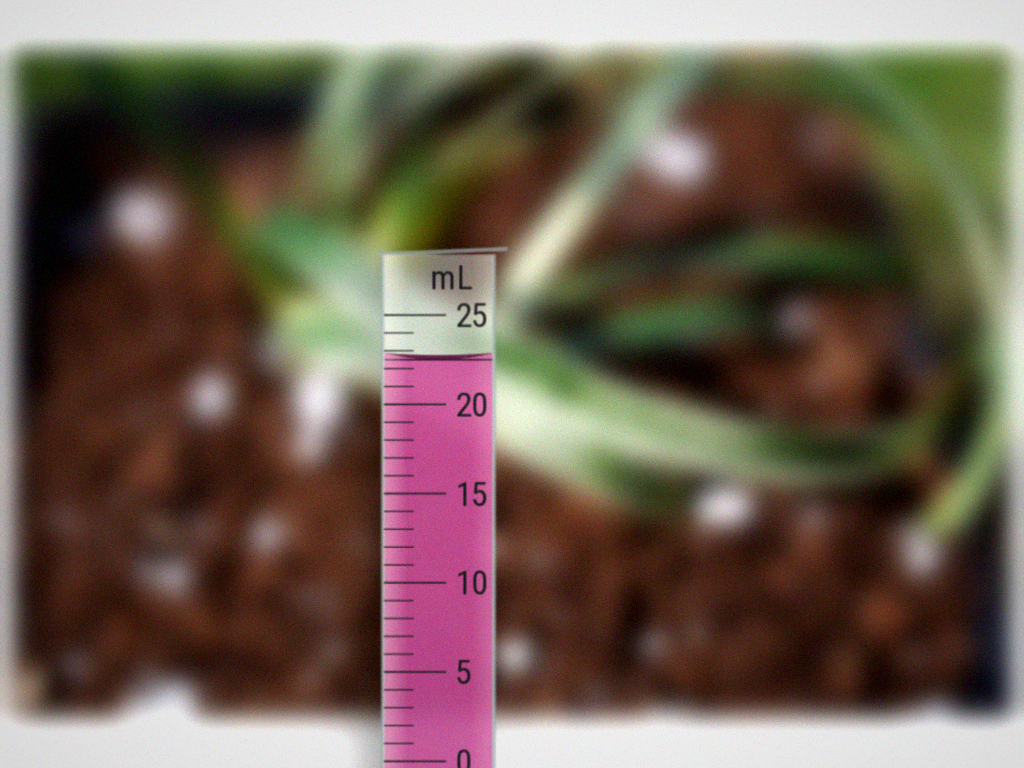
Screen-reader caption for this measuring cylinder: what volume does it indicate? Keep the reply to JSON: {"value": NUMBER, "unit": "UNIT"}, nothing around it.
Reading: {"value": 22.5, "unit": "mL"}
